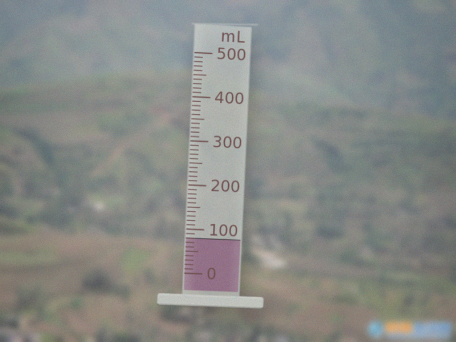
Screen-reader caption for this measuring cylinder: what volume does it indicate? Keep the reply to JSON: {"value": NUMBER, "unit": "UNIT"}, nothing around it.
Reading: {"value": 80, "unit": "mL"}
